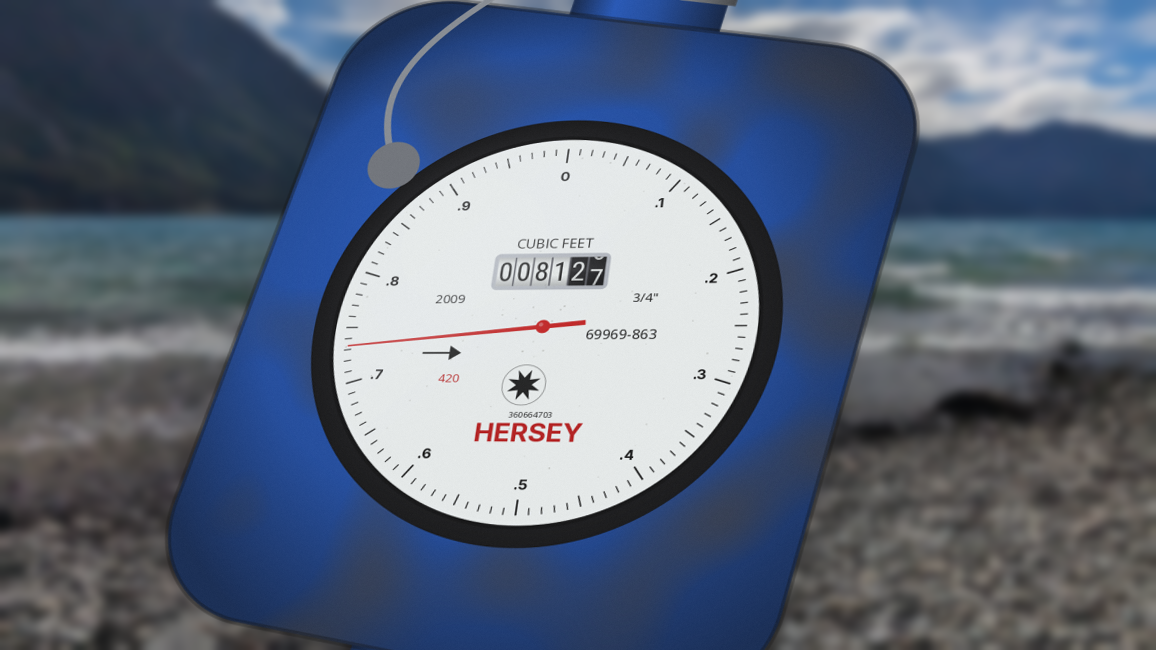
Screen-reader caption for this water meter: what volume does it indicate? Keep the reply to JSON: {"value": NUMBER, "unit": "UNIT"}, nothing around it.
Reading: {"value": 8126.73, "unit": "ft³"}
